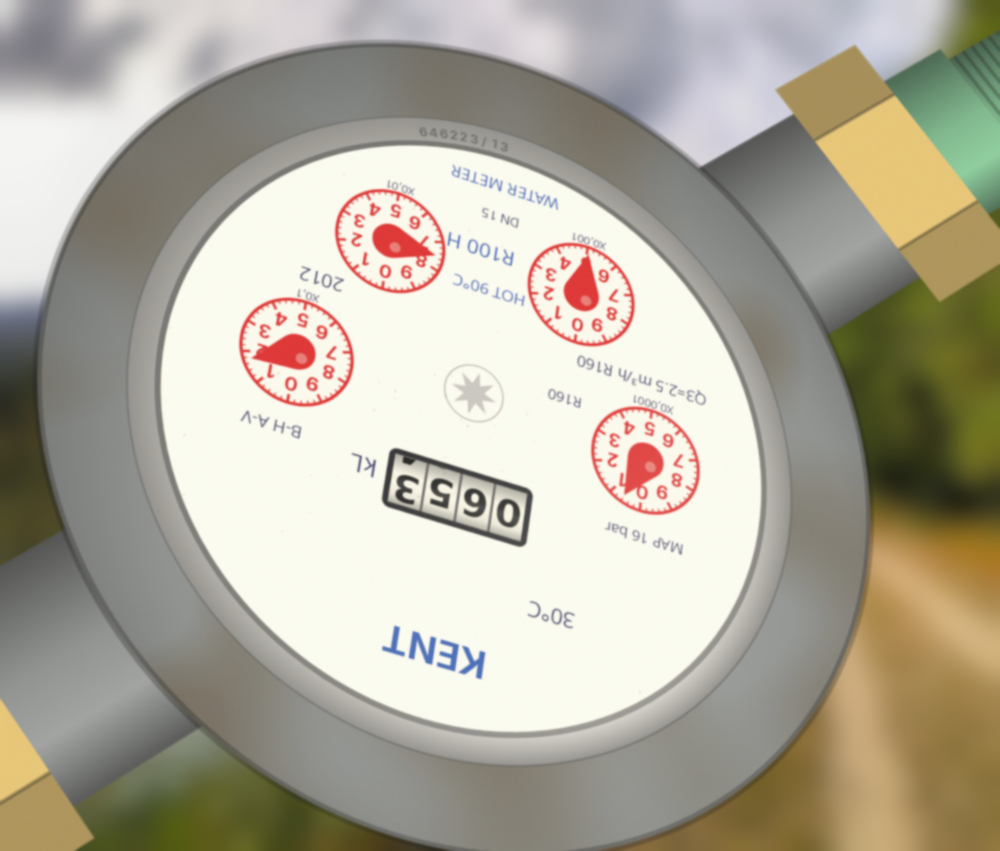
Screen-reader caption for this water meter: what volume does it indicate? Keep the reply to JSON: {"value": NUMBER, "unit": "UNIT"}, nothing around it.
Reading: {"value": 653.1750, "unit": "kL"}
